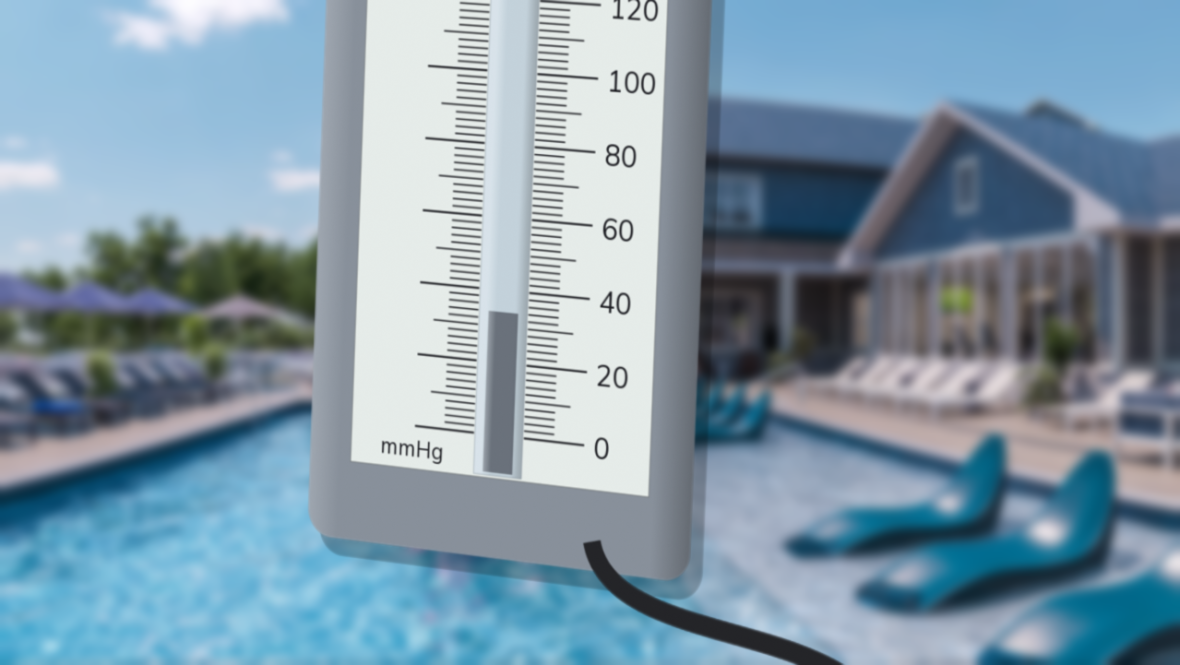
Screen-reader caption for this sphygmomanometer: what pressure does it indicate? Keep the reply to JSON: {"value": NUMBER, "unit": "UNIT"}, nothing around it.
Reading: {"value": 34, "unit": "mmHg"}
